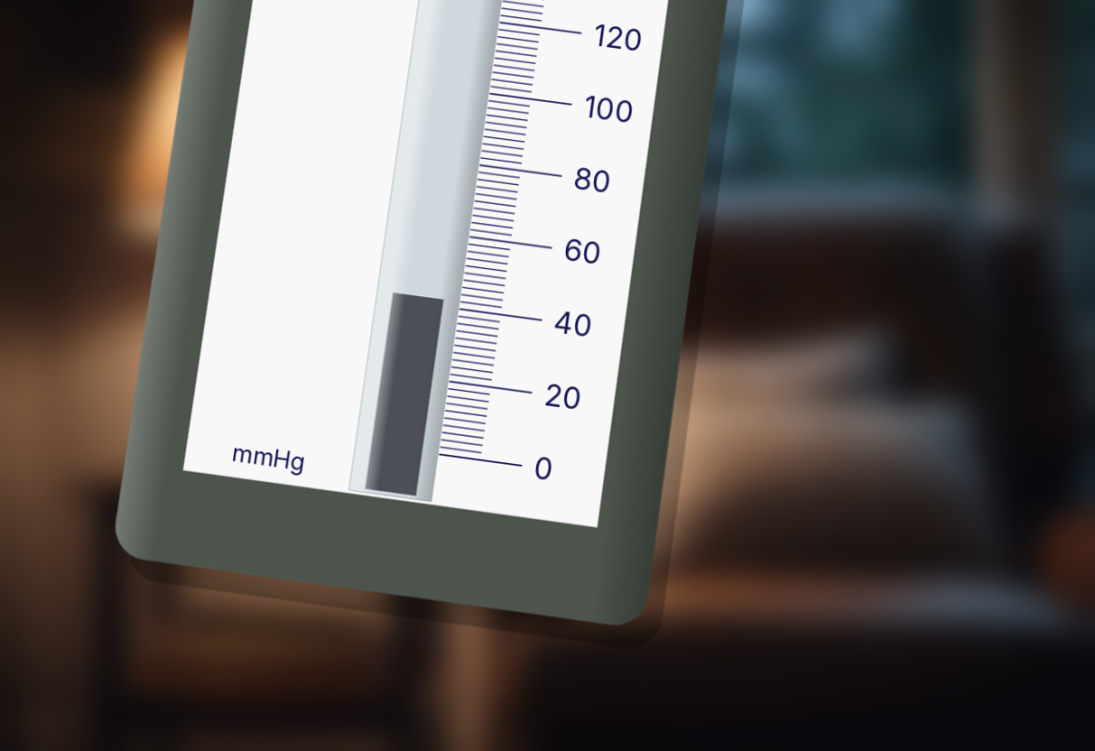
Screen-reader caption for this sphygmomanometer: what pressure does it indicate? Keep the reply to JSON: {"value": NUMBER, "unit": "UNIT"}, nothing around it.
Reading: {"value": 42, "unit": "mmHg"}
